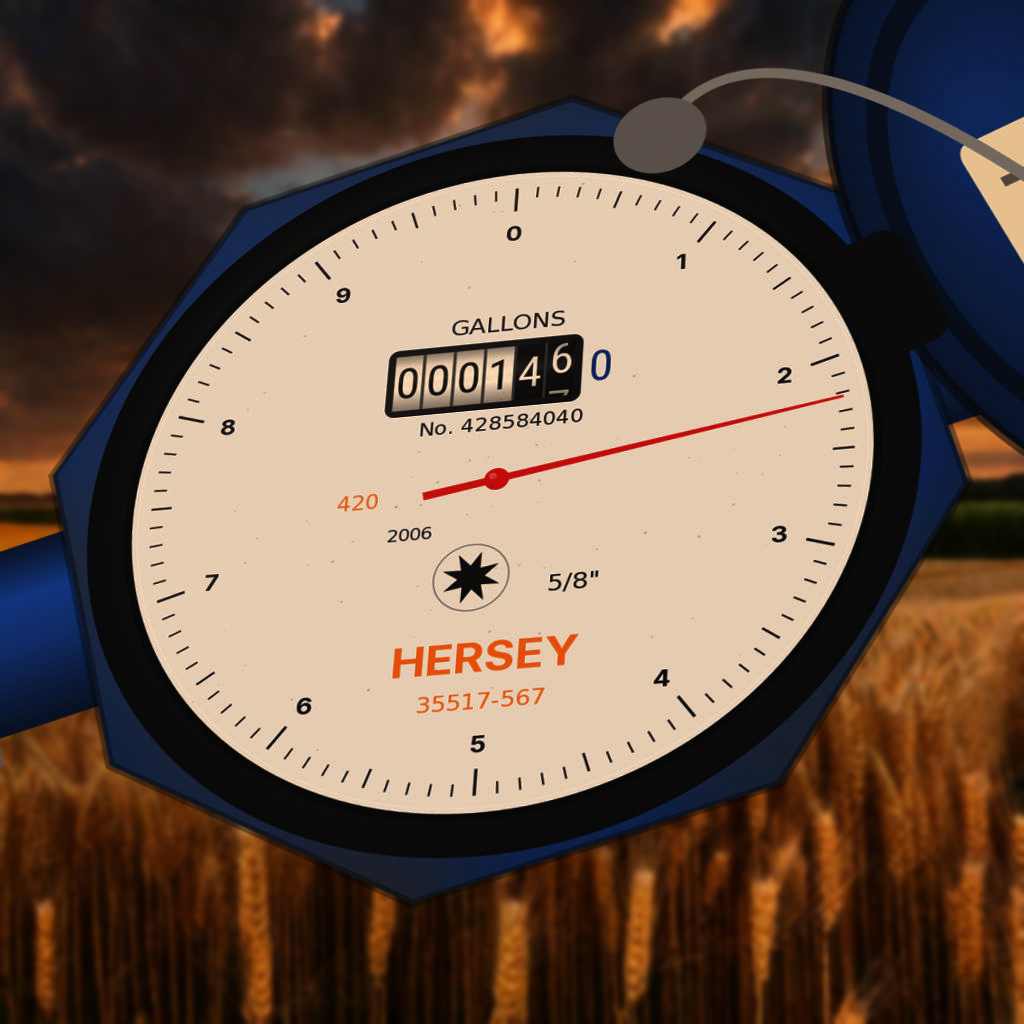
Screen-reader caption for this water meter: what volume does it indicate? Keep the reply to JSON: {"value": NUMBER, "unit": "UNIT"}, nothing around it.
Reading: {"value": 1462.2, "unit": "gal"}
